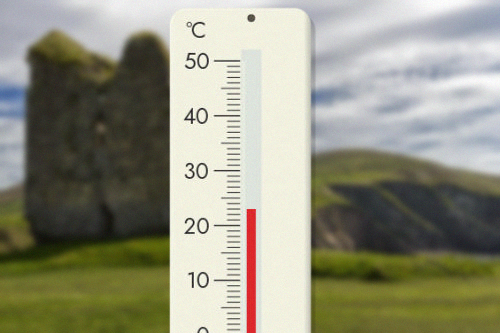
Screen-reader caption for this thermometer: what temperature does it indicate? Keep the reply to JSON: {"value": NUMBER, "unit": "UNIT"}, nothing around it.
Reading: {"value": 23, "unit": "°C"}
